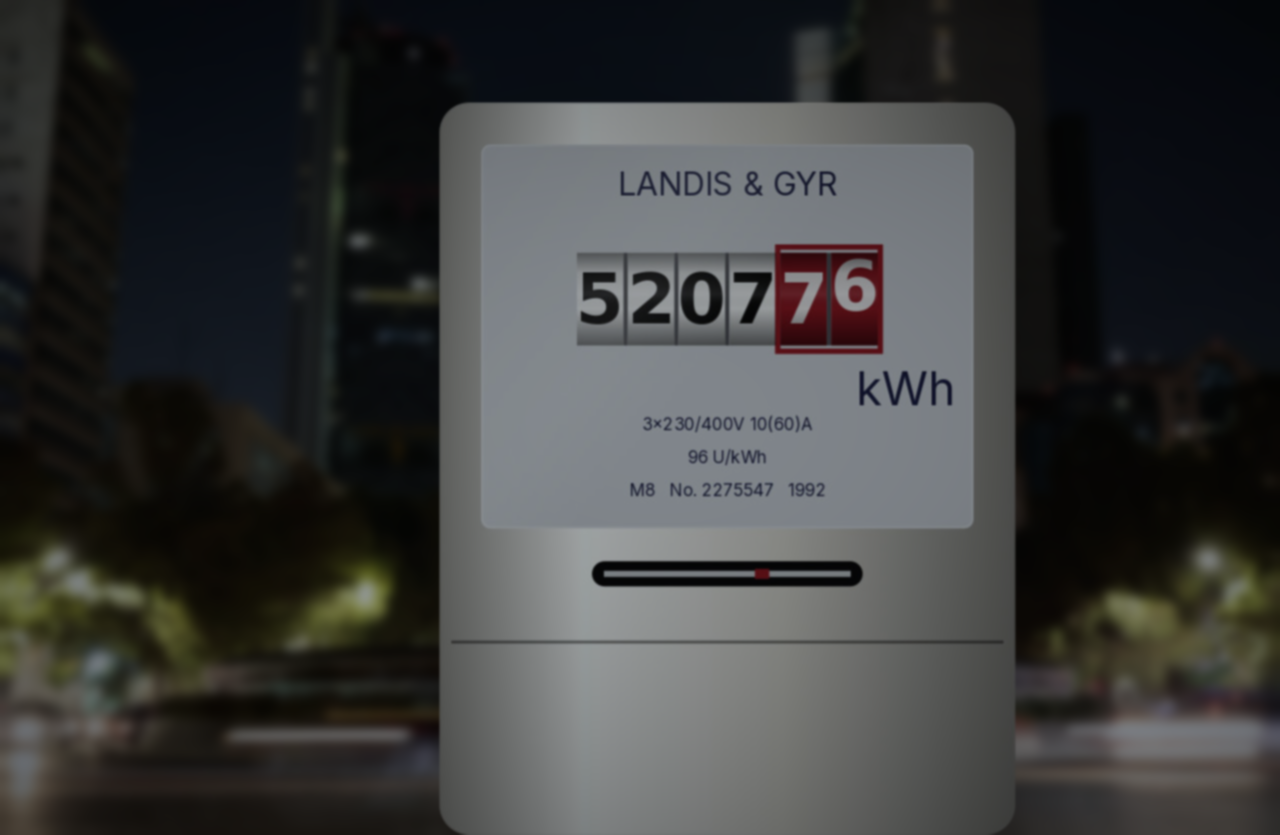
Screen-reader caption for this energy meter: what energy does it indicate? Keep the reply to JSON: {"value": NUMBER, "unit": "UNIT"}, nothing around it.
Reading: {"value": 5207.76, "unit": "kWh"}
